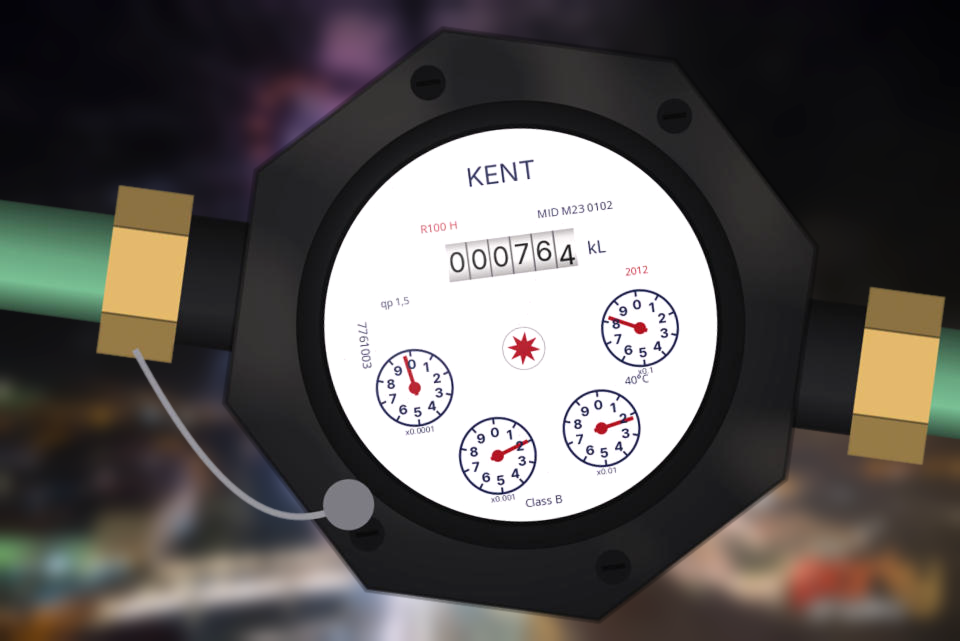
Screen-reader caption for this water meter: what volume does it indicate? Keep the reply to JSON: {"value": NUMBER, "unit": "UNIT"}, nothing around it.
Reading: {"value": 763.8219, "unit": "kL"}
